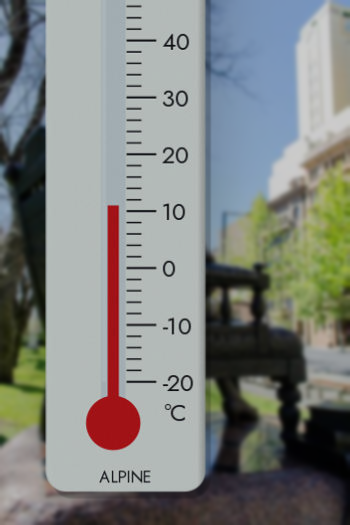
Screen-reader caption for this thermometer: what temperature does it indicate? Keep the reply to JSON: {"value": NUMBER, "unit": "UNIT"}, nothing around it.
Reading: {"value": 11, "unit": "°C"}
